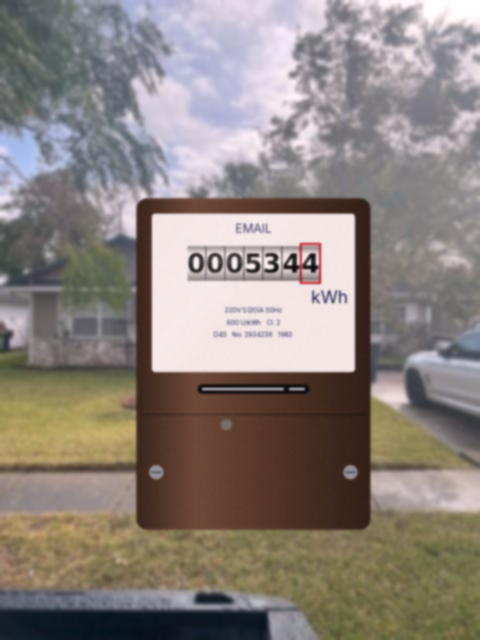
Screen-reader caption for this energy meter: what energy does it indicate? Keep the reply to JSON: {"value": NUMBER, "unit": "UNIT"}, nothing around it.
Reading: {"value": 534.4, "unit": "kWh"}
